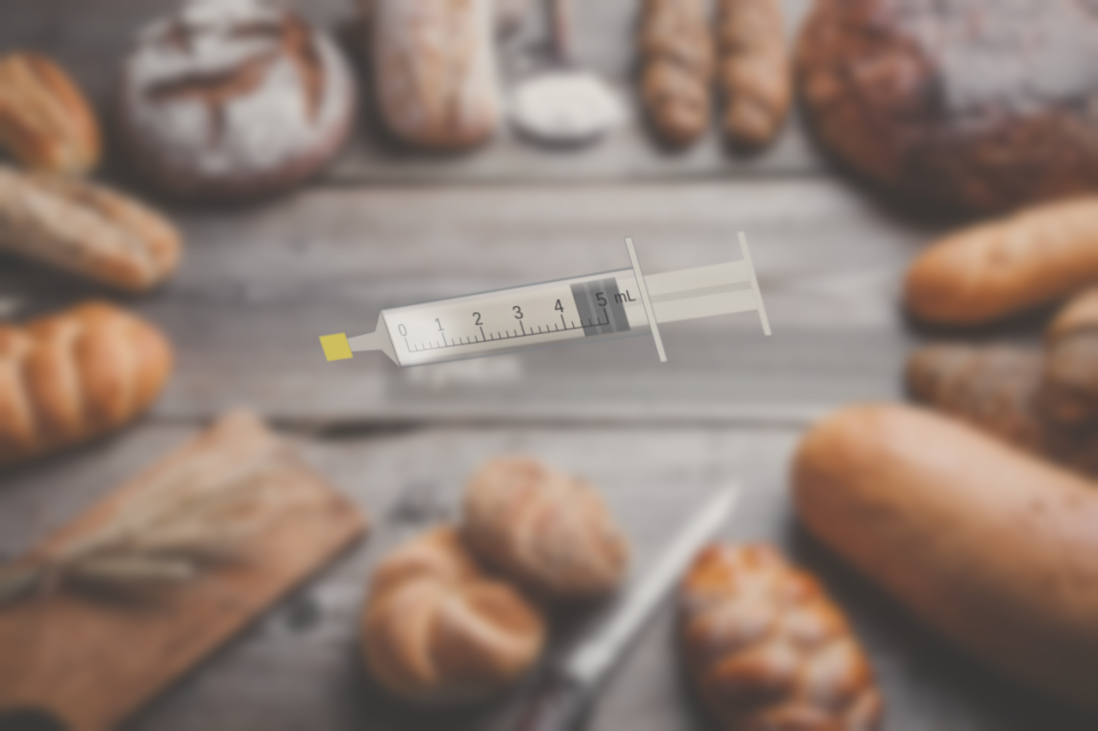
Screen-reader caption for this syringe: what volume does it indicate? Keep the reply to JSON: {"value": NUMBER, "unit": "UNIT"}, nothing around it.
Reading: {"value": 4.4, "unit": "mL"}
